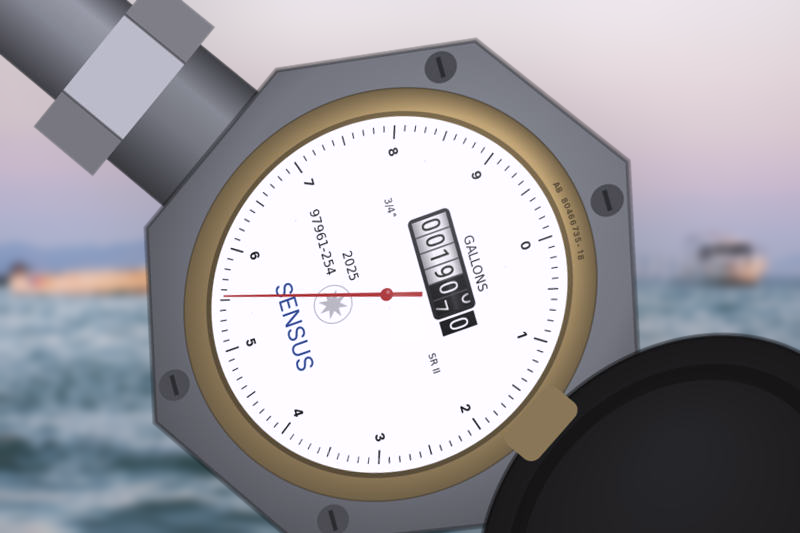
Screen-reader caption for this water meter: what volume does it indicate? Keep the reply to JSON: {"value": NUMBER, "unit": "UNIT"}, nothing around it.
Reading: {"value": 19065.5, "unit": "gal"}
